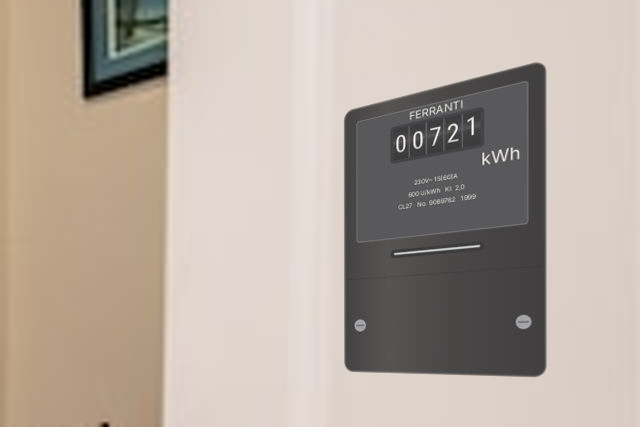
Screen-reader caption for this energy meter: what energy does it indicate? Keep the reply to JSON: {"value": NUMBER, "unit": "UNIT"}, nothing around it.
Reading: {"value": 721, "unit": "kWh"}
